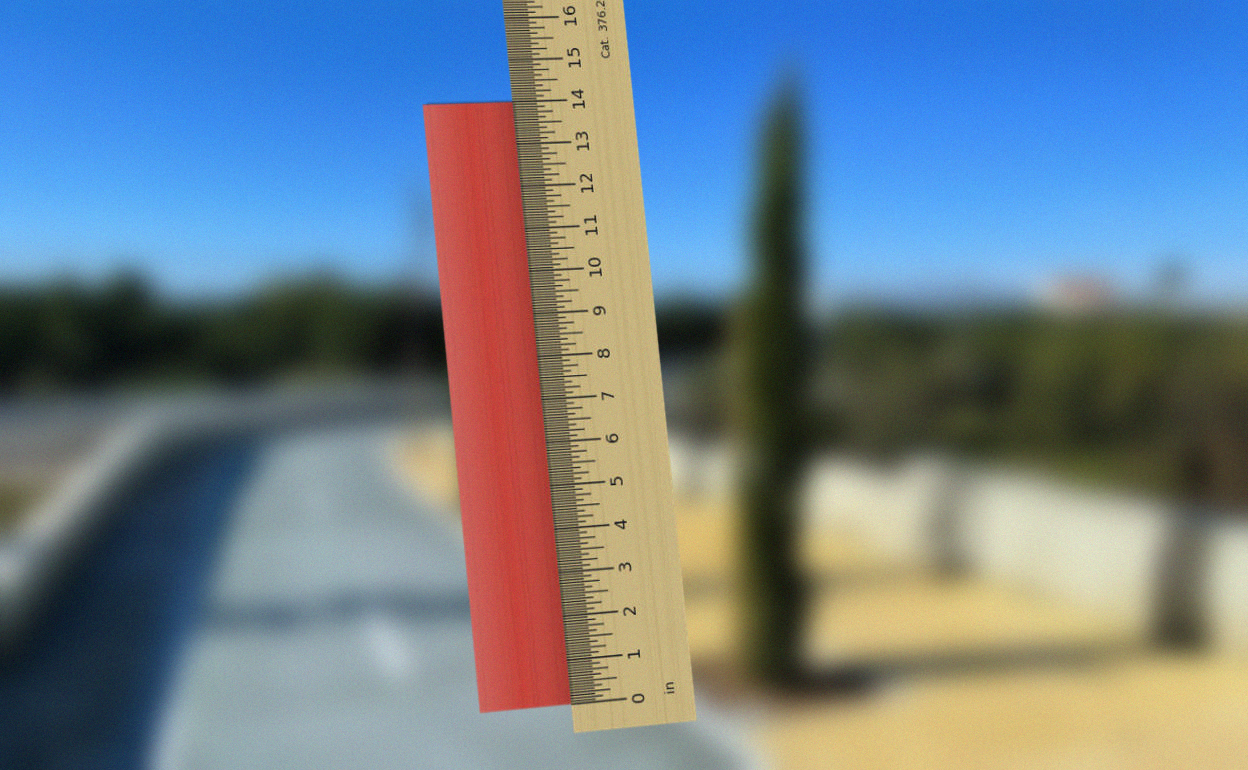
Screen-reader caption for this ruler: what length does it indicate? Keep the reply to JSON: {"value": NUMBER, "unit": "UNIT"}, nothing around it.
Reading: {"value": 14, "unit": "in"}
